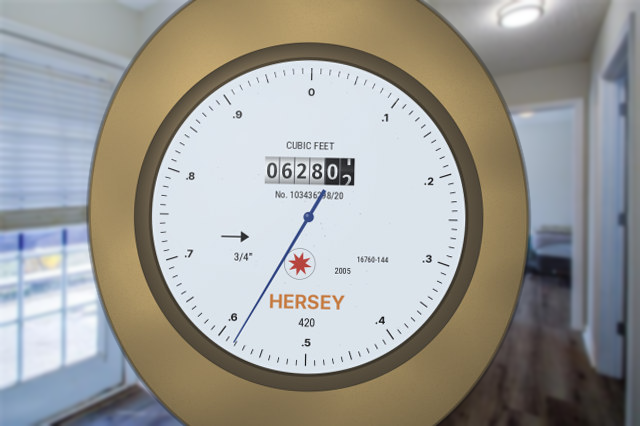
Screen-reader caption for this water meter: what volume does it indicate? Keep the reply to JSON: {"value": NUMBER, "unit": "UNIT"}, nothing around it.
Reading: {"value": 62801.58, "unit": "ft³"}
